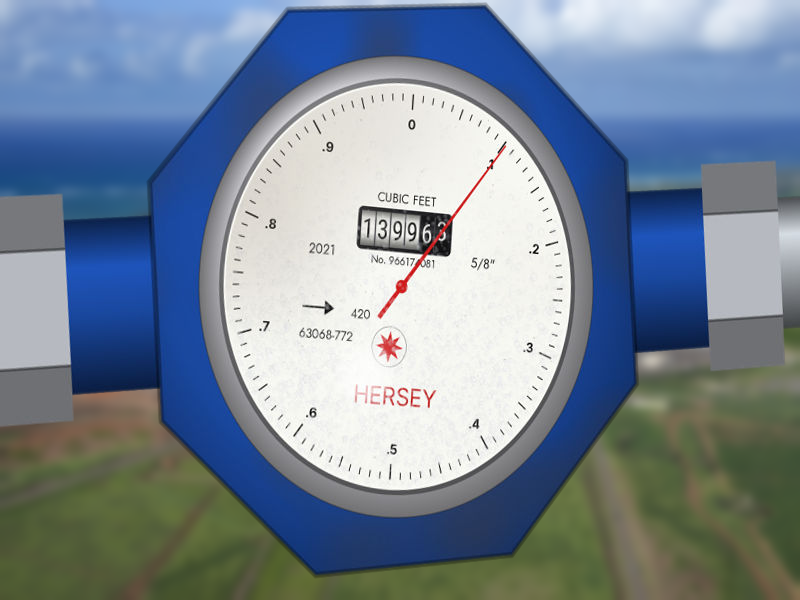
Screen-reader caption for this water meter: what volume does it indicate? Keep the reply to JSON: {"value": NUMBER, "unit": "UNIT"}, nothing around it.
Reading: {"value": 139963.10, "unit": "ft³"}
